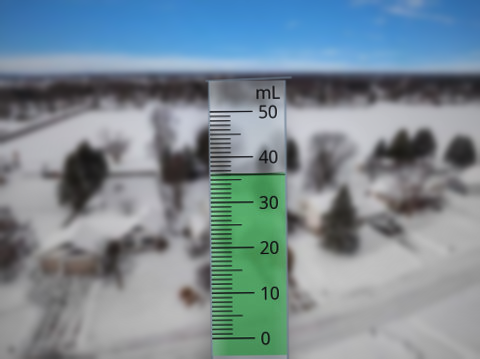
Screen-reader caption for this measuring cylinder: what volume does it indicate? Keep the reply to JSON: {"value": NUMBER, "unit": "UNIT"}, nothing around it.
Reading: {"value": 36, "unit": "mL"}
